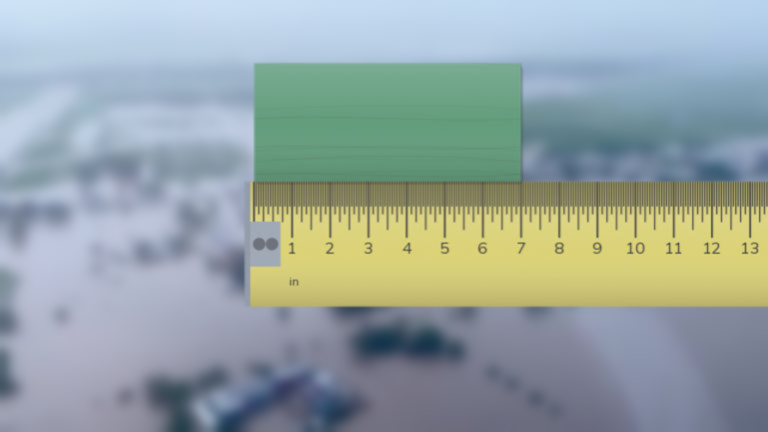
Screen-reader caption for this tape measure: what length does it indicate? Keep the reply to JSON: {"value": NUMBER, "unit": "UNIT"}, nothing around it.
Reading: {"value": 7, "unit": "in"}
